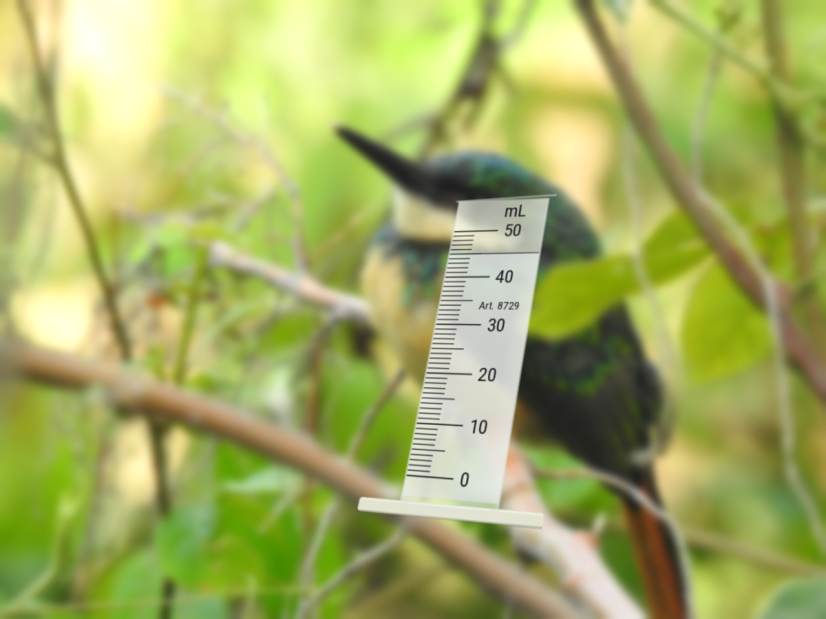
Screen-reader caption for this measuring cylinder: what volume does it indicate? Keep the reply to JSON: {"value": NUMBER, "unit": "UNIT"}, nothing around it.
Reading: {"value": 45, "unit": "mL"}
